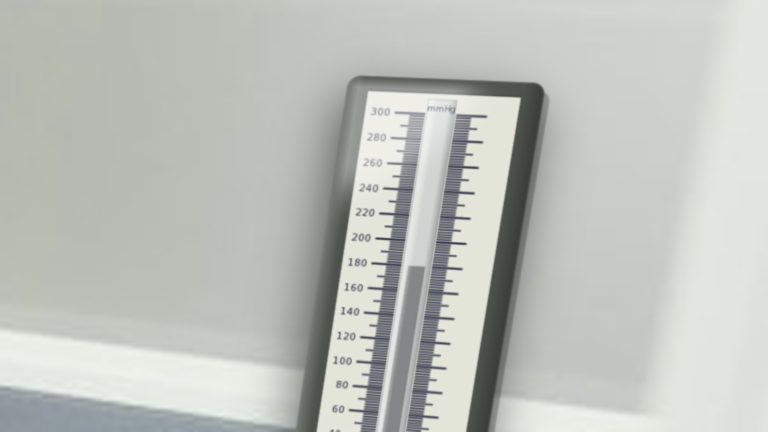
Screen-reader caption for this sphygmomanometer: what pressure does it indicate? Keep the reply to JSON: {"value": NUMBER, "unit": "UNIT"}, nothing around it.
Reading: {"value": 180, "unit": "mmHg"}
